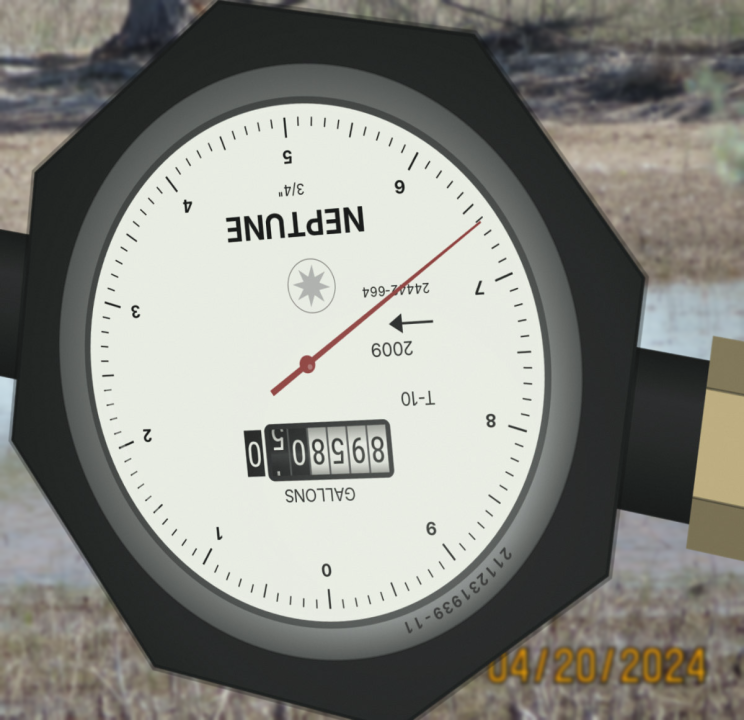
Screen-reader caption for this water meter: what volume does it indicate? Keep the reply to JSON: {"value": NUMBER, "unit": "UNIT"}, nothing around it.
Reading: {"value": 8958046.6, "unit": "gal"}
